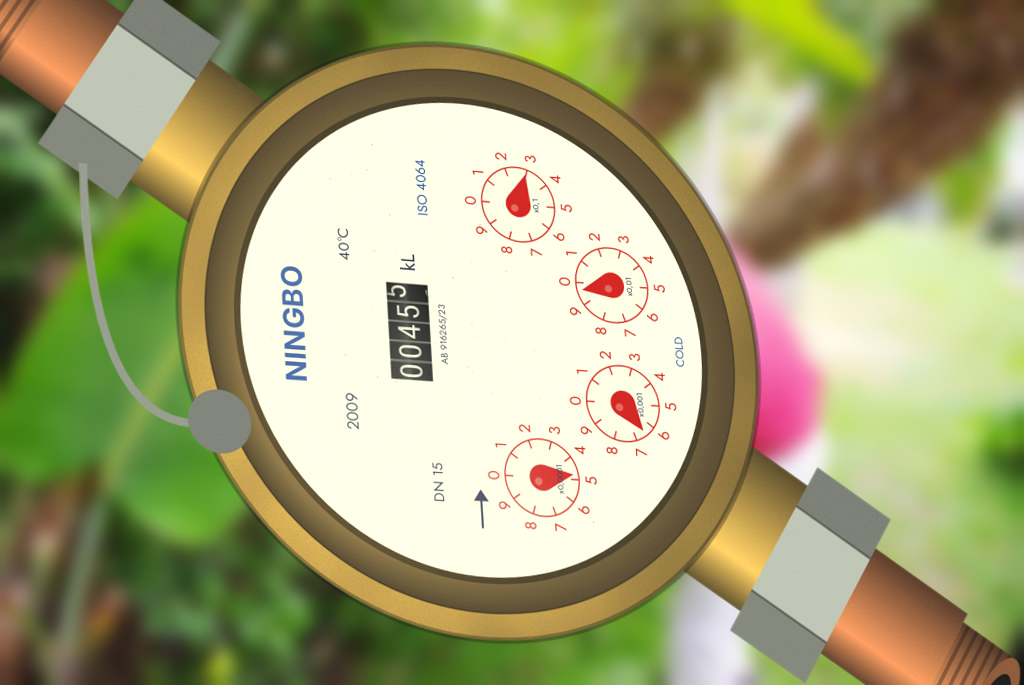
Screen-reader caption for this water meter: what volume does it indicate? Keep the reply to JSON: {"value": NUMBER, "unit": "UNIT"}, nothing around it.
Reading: {"value": 455.2964, "unit": "kL"}
